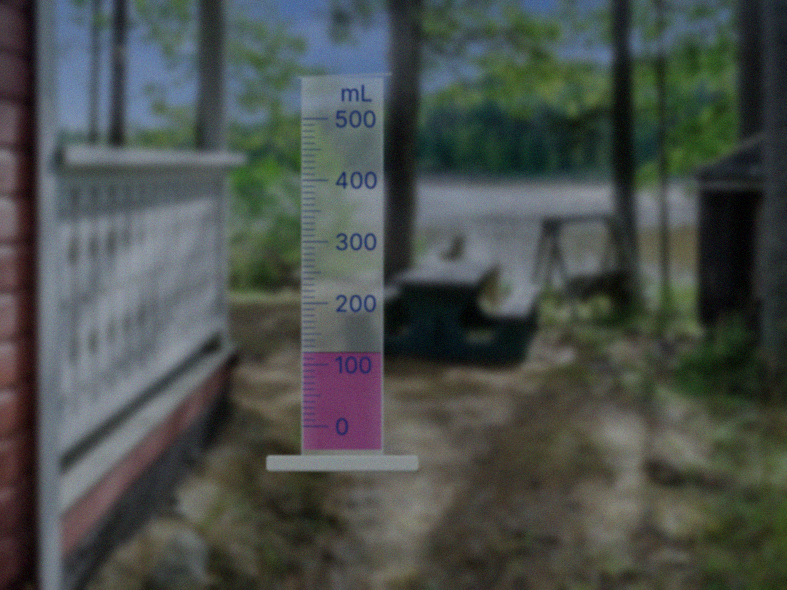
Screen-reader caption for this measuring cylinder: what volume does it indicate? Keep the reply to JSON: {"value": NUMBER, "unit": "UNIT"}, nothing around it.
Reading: {"value": 120, "unit": "mL"}
